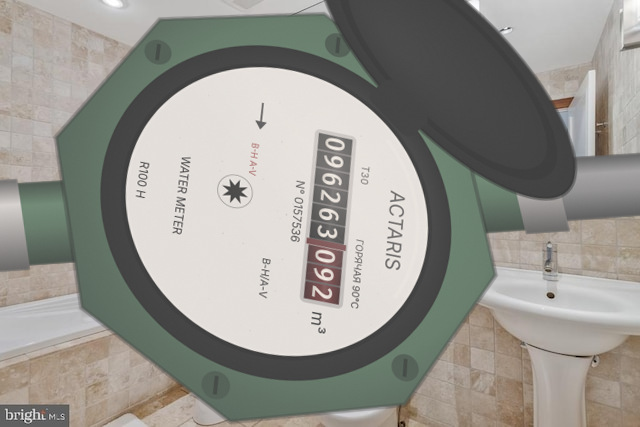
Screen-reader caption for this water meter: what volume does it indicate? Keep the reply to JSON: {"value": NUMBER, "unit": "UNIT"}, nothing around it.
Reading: {"value": 96263.092, "unit": "m³"}
